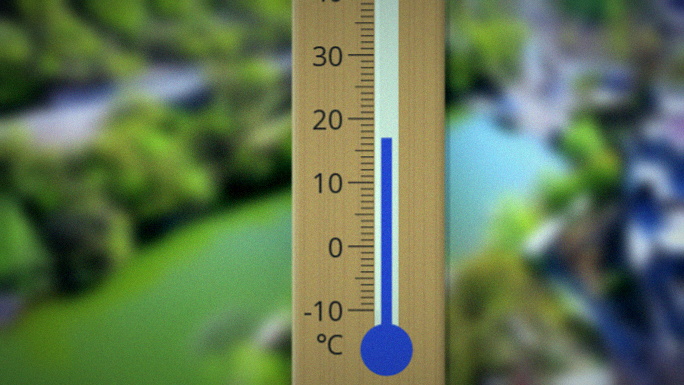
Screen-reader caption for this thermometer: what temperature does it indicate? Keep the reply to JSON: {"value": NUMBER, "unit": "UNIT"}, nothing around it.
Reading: {"value": 17, "unit": "°C"}
